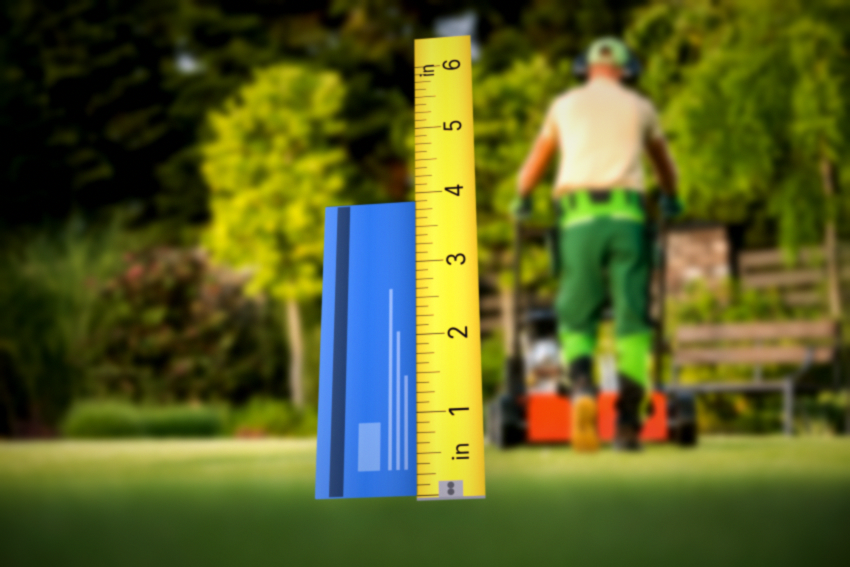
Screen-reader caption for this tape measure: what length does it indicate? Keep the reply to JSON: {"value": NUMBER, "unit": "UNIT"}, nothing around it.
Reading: {"value": 3.875, "unit": "in"}
